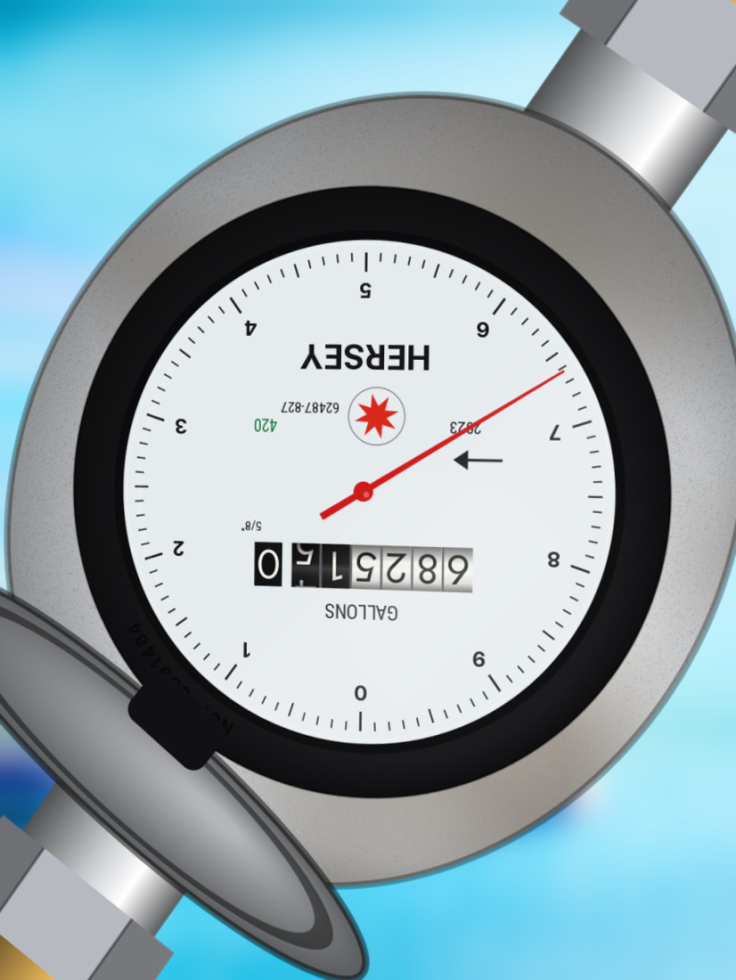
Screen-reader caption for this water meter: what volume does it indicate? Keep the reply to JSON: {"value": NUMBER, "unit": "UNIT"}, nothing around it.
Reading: {"value": 6825146.6, "unit": "gal"}
